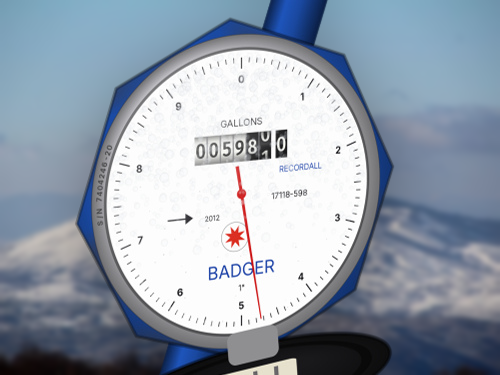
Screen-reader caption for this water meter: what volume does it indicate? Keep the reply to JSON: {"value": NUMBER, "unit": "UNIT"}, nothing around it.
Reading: {"value": 59804.7, "unit": "gal"}
